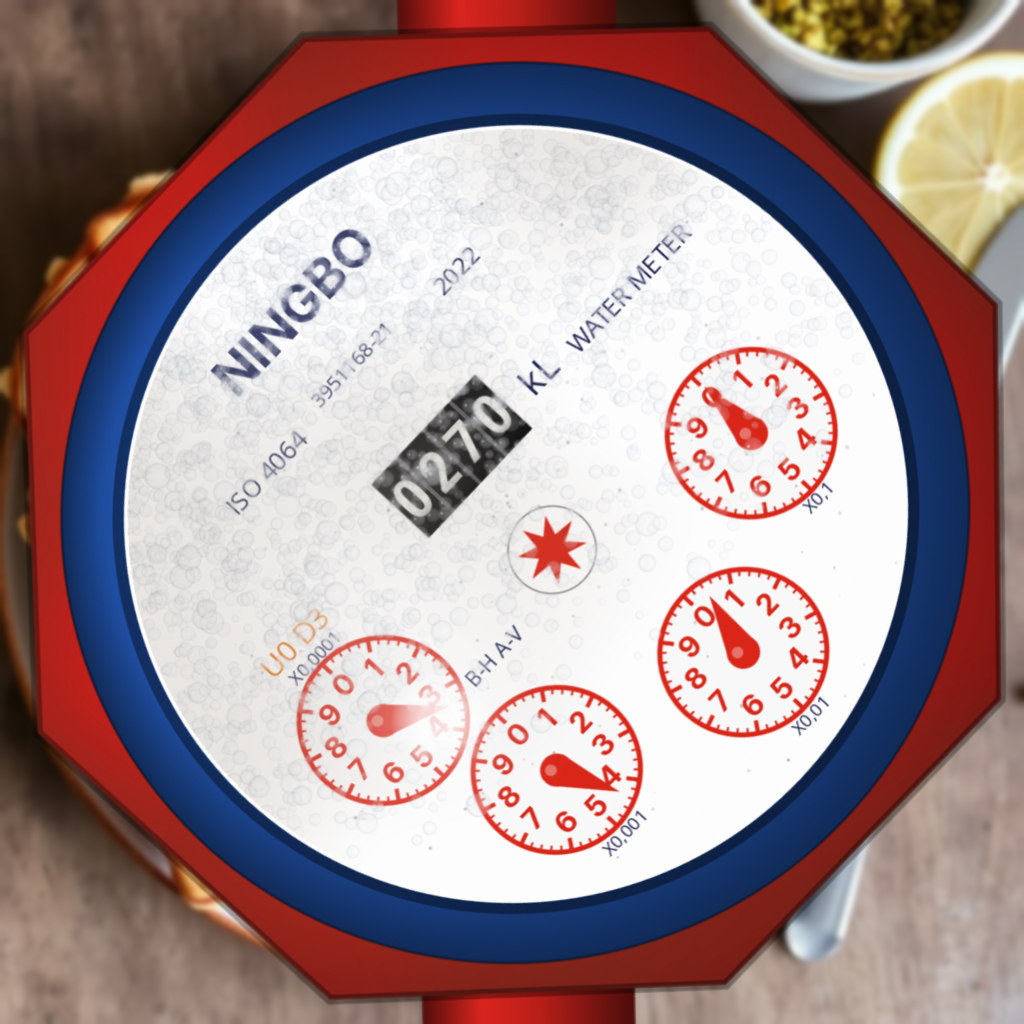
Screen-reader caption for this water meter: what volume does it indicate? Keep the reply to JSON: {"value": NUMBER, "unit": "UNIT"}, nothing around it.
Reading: {"value": 270.0043, "unit": "kL"}
